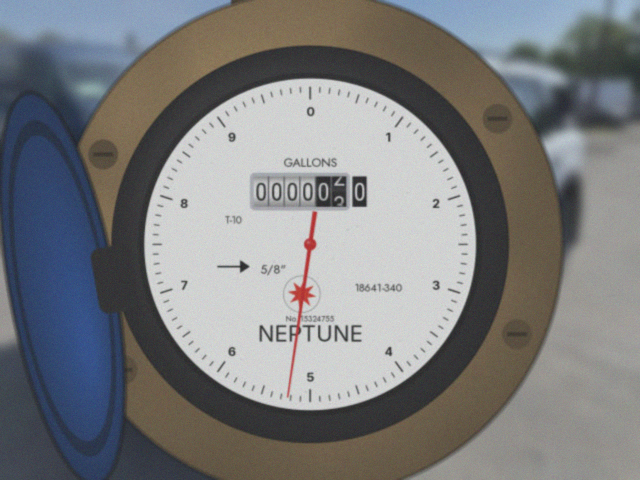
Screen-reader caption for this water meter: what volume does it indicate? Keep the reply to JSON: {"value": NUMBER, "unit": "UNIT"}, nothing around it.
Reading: {"value": 25.2, "unit": "gal"}
